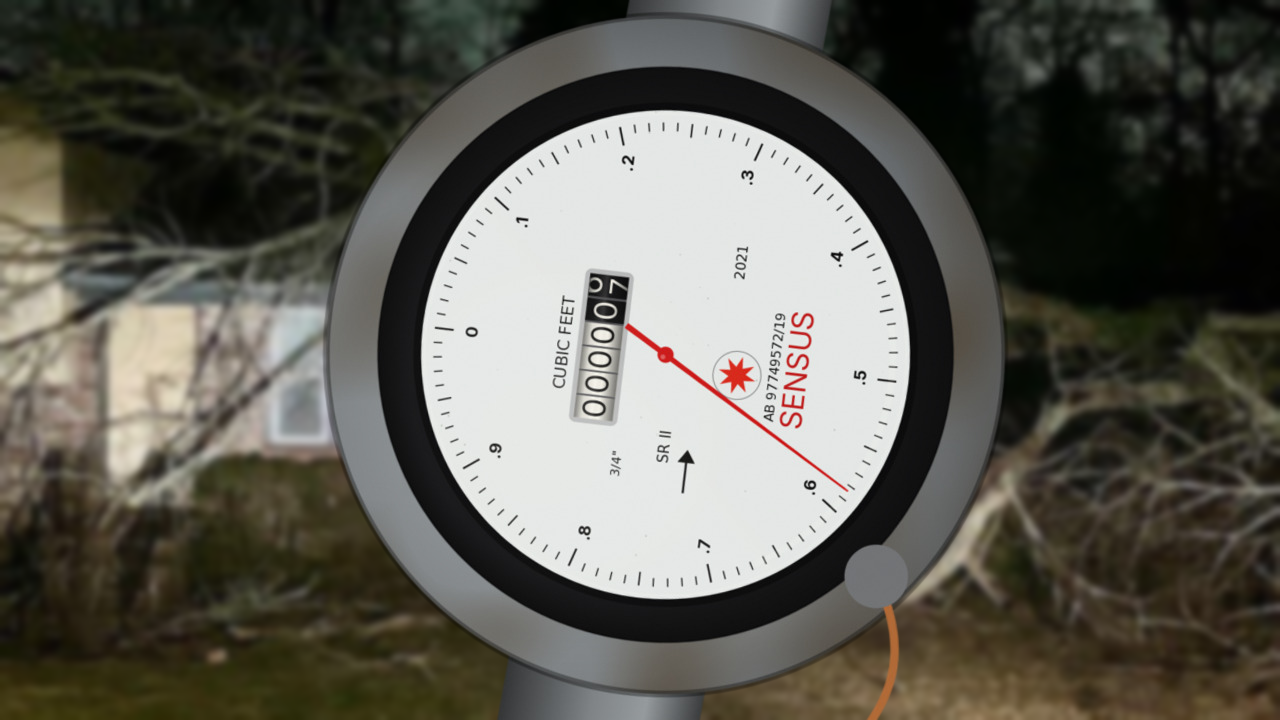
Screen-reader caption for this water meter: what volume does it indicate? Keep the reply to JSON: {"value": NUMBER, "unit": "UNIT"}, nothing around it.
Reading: {"value": 6.58, "unit": "ft³"}
